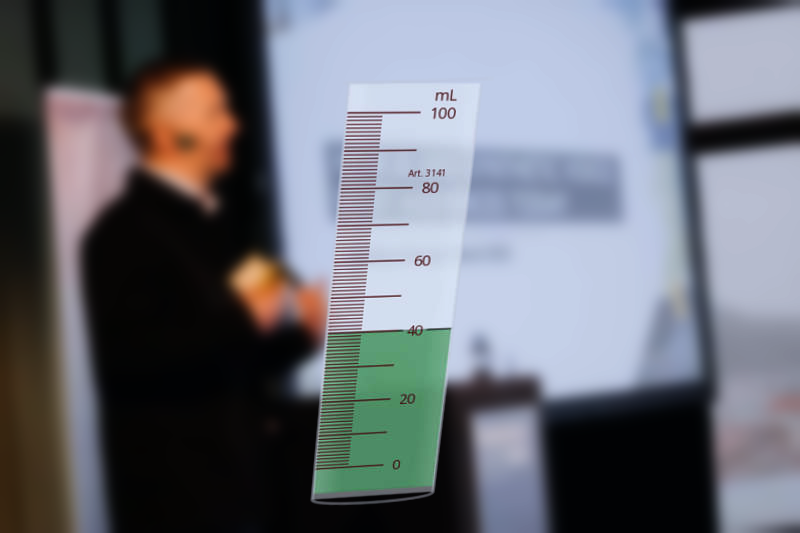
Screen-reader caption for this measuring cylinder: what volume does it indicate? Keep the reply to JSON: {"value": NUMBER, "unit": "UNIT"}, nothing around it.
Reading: {"value": 40, "unit": "mL"}
